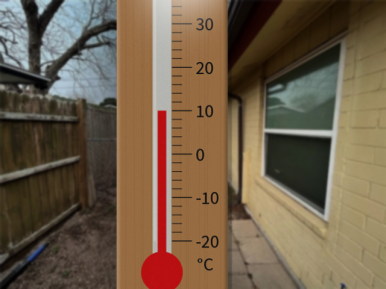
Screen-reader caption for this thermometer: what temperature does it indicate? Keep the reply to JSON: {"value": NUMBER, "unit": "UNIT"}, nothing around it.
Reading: {"value": 10, "unit": "°C"}
